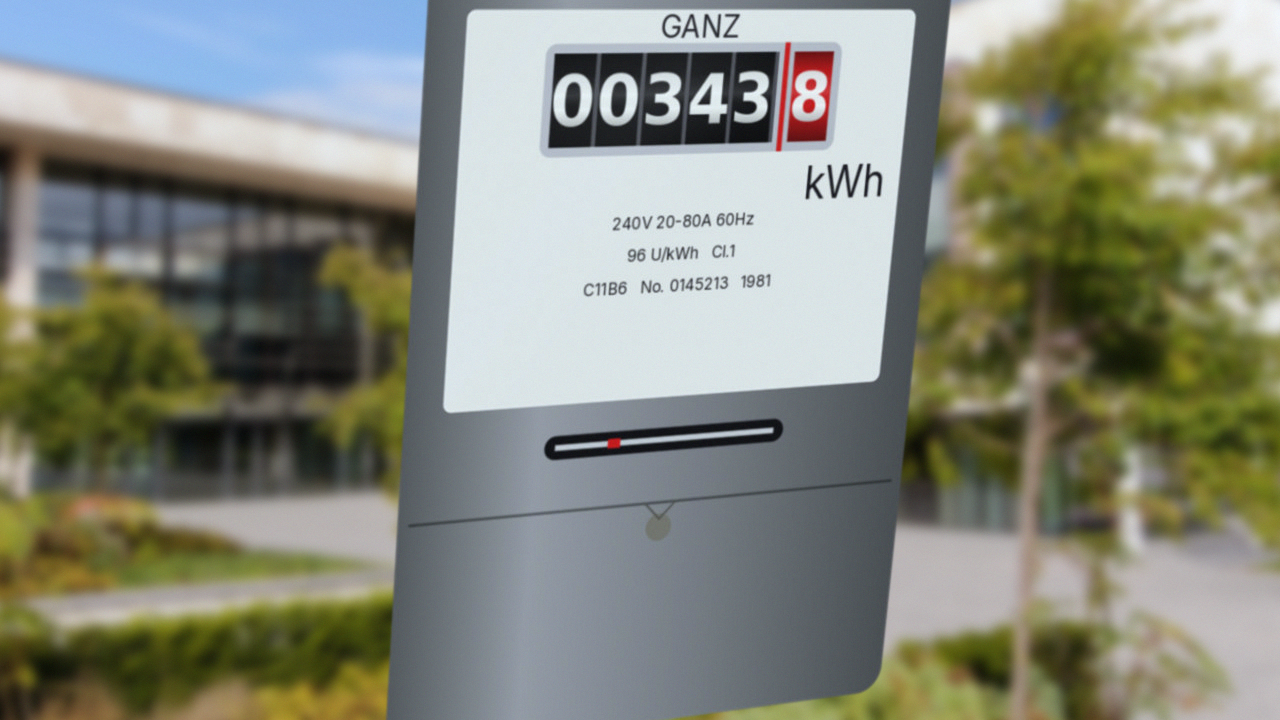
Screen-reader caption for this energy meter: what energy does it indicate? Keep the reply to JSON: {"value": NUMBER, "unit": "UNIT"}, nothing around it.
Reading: {"value": 343.8, "unit": "kWh"}
